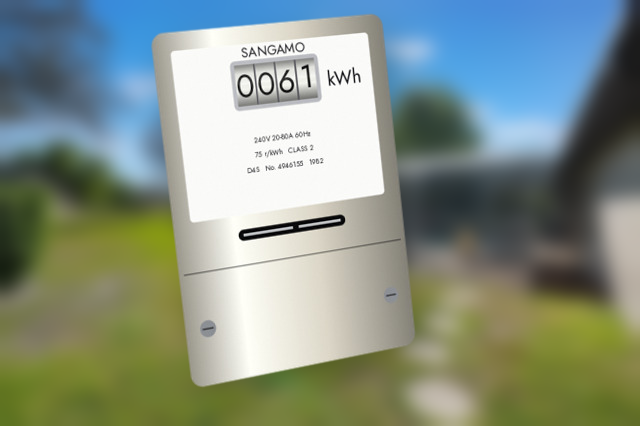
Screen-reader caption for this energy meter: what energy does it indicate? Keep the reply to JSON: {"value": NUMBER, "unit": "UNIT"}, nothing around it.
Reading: {"value": 61, "unit": "kWh"}
